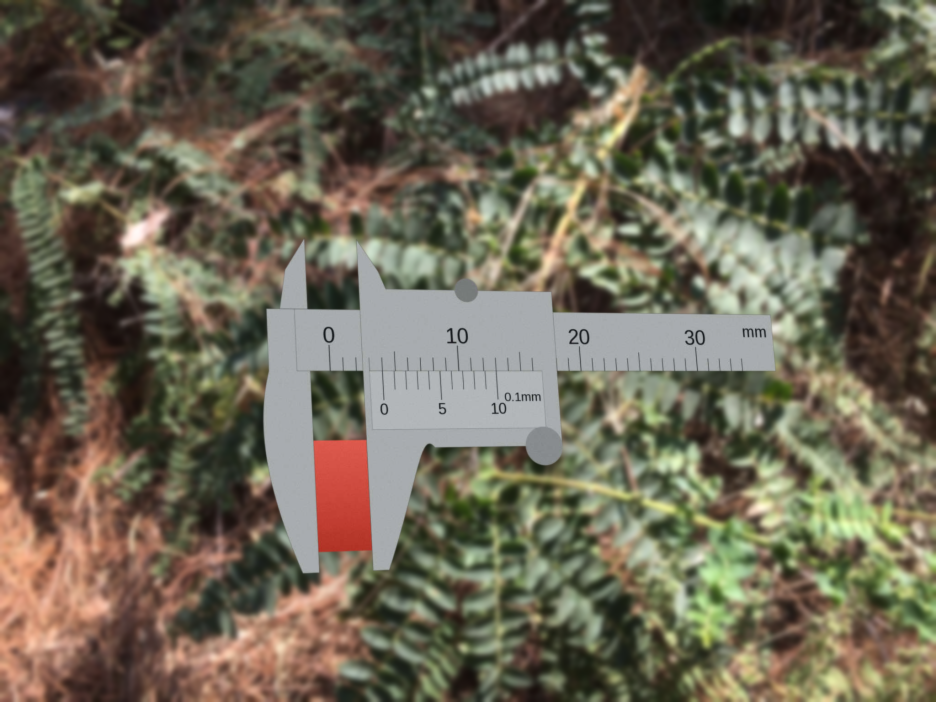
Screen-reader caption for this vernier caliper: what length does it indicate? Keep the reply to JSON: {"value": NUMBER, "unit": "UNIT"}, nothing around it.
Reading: {"value": 4.0, "unit": "mm"}
